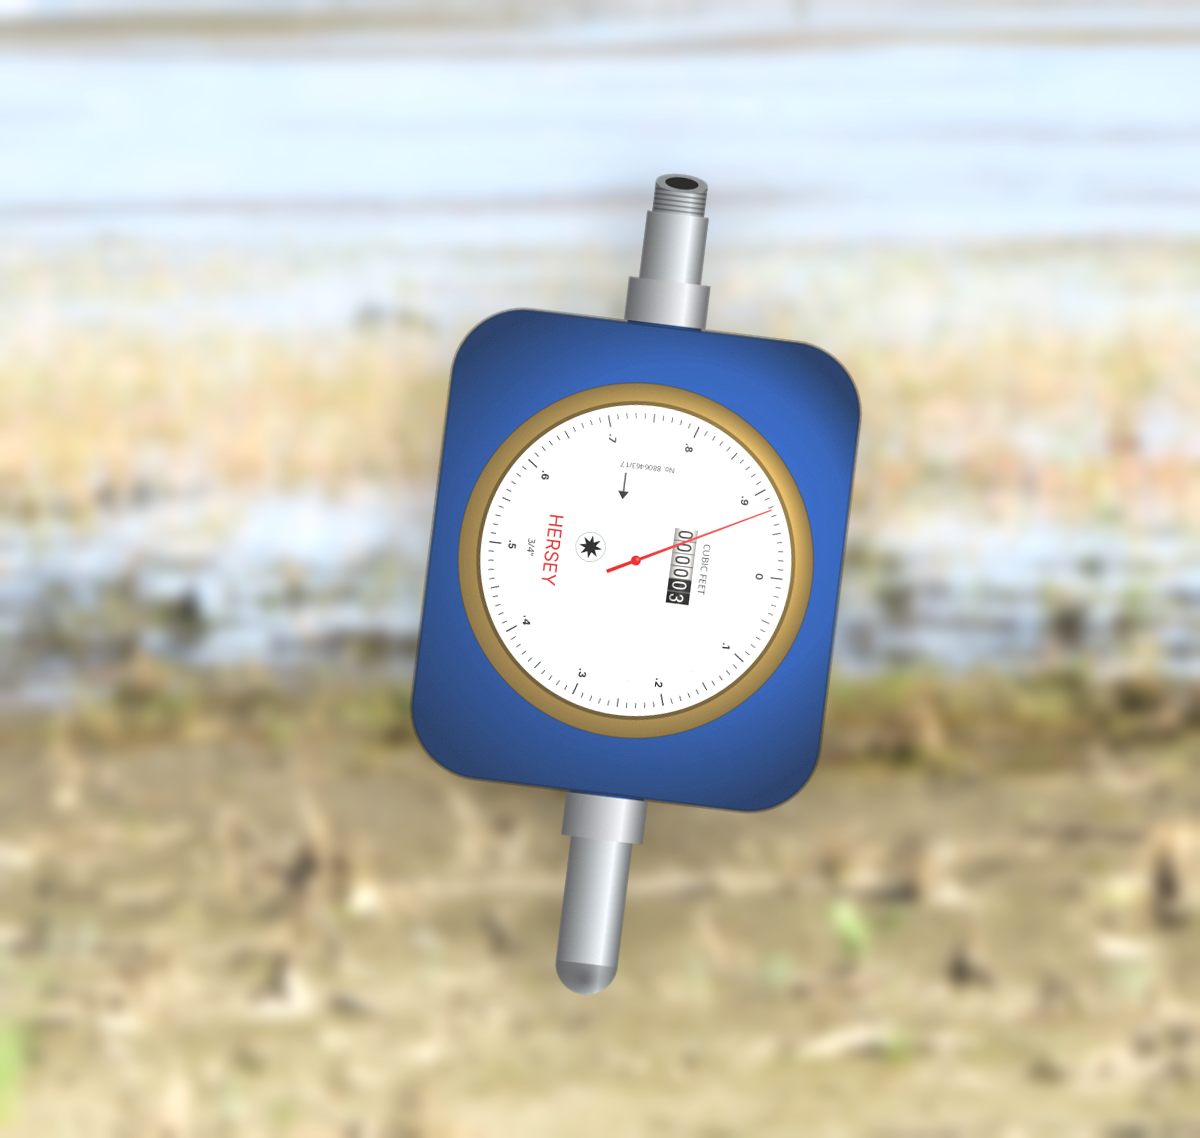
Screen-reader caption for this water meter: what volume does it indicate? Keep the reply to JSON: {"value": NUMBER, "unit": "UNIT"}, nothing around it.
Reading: {"value": 2.92, "unit": "ft³"}
